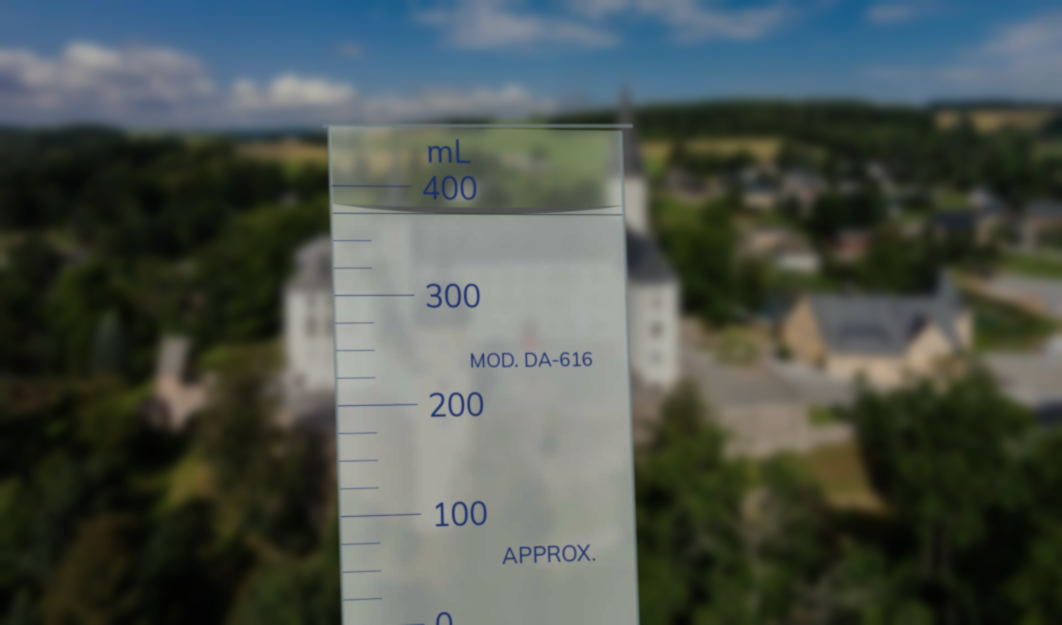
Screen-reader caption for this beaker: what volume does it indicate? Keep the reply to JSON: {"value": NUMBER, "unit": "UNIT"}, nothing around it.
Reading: {"value": 375, "unit": "mL"}
